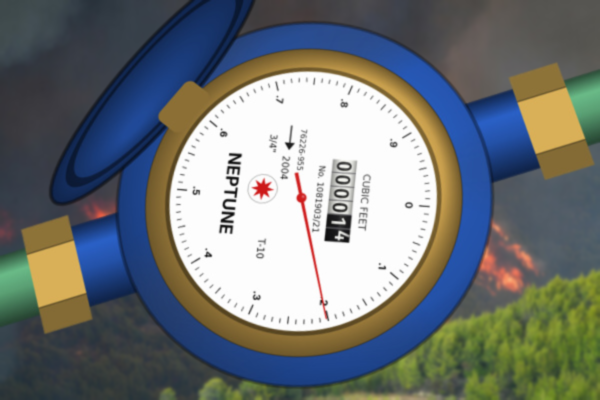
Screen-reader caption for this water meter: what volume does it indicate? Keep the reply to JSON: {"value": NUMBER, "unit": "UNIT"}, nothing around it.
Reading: {"value": 14.20, "unit": "ft³"}
